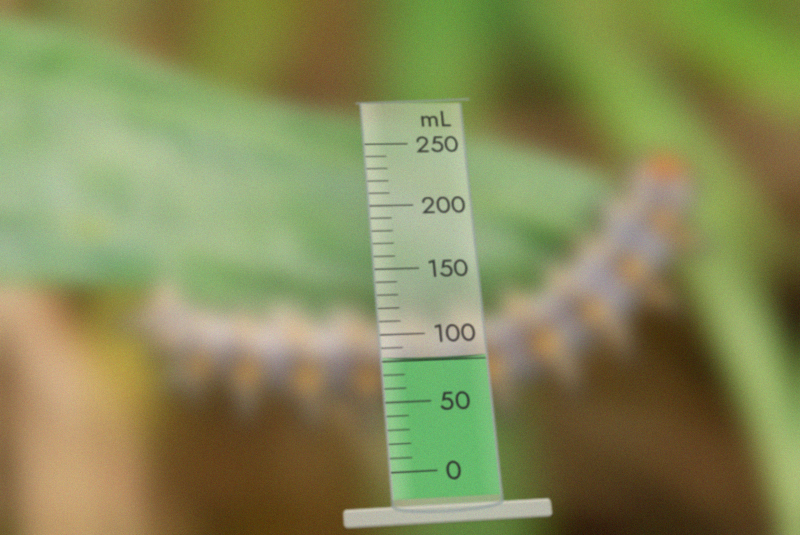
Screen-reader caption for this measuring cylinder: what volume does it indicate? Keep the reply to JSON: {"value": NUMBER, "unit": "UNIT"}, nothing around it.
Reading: {"value": 80, "unit": "mL"}
